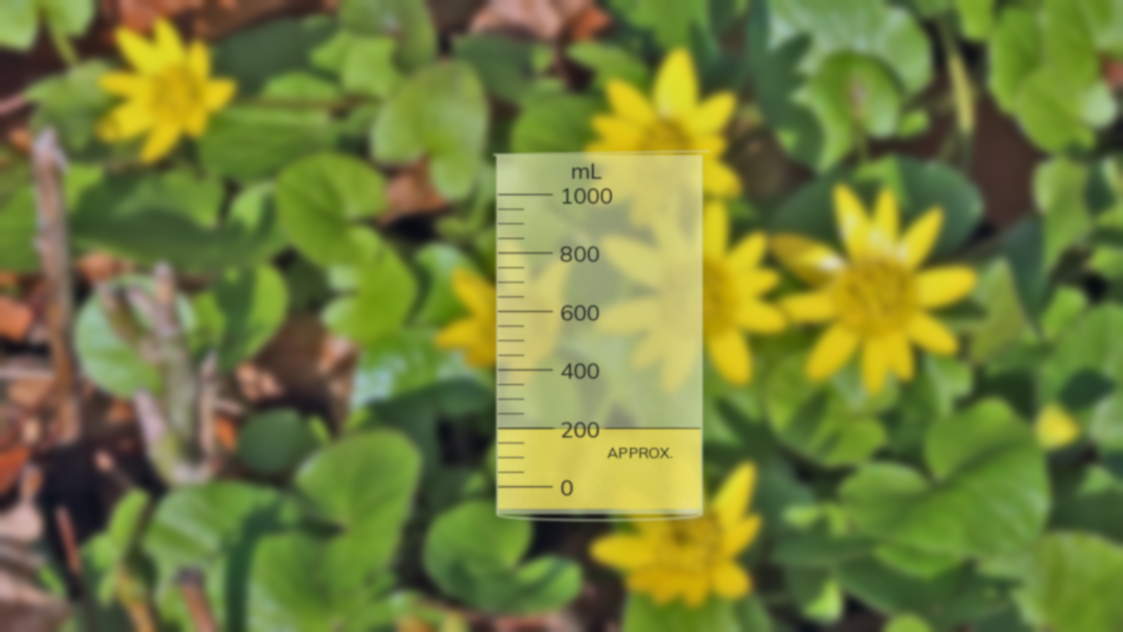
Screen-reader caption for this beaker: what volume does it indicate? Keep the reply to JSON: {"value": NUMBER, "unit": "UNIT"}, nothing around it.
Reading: {"value": 200, "unit": "mL"}
